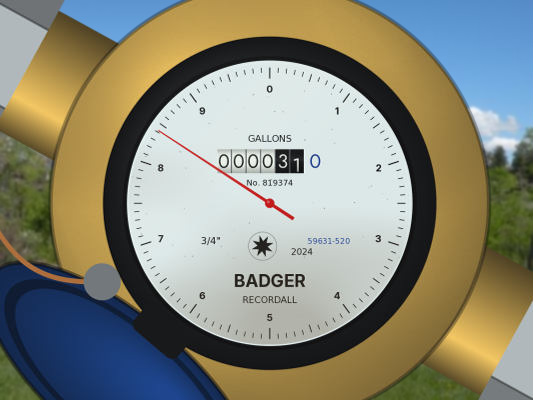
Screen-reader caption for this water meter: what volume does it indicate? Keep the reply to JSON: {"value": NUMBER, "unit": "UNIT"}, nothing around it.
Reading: {"value": 308.4, "unit": "gal"}
